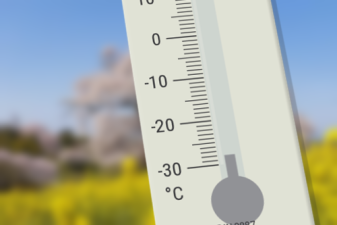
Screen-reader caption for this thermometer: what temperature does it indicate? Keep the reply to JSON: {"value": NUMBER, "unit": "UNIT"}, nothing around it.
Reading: {"value": -28, "unit": "°C"}
